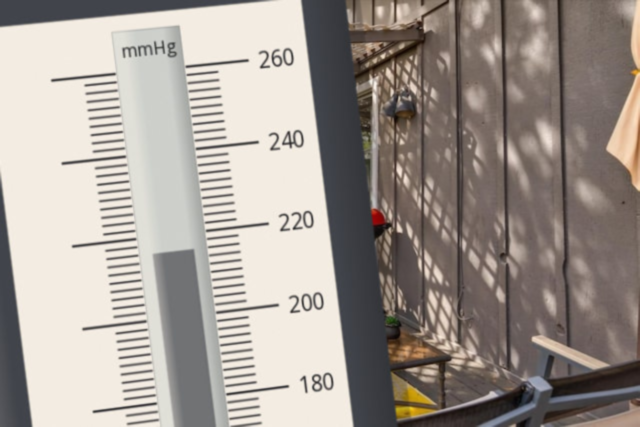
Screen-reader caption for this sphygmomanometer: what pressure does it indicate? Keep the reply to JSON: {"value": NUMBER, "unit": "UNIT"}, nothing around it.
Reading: {"value": 216, "unit": "mmHg"}
